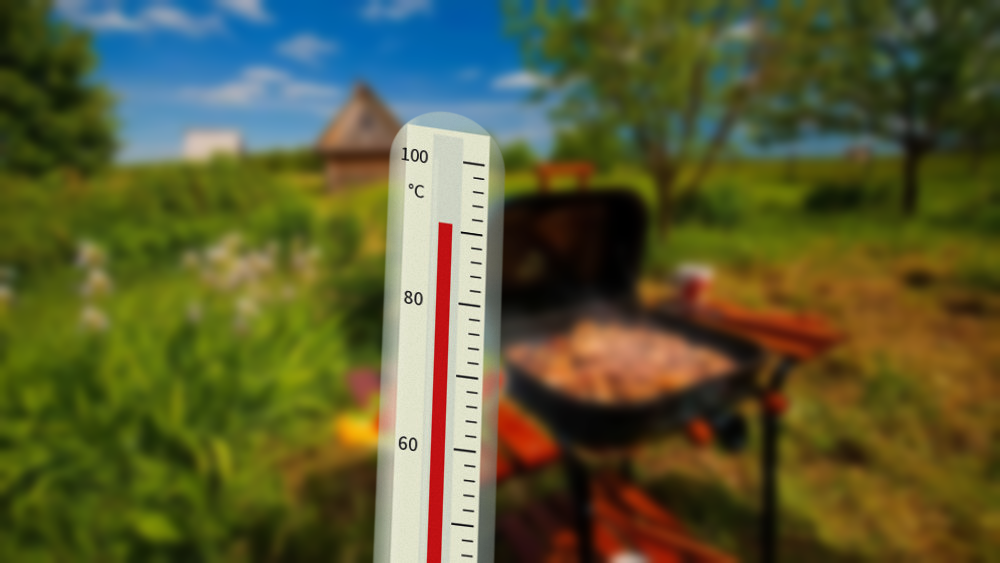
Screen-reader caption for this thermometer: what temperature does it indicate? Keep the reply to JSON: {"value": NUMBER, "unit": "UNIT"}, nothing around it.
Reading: {"value": 91, "unit": "°C"}
